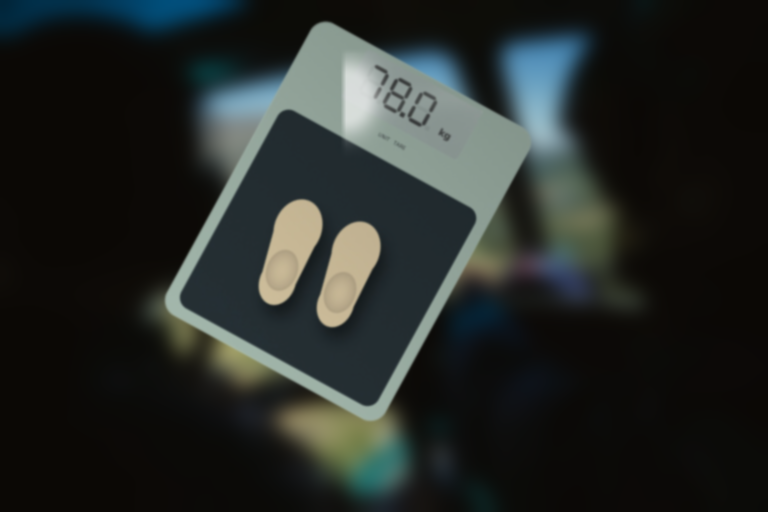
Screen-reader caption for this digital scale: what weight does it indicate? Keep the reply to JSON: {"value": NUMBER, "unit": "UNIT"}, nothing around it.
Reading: {"value": 78.0, "unit": "kg"}
